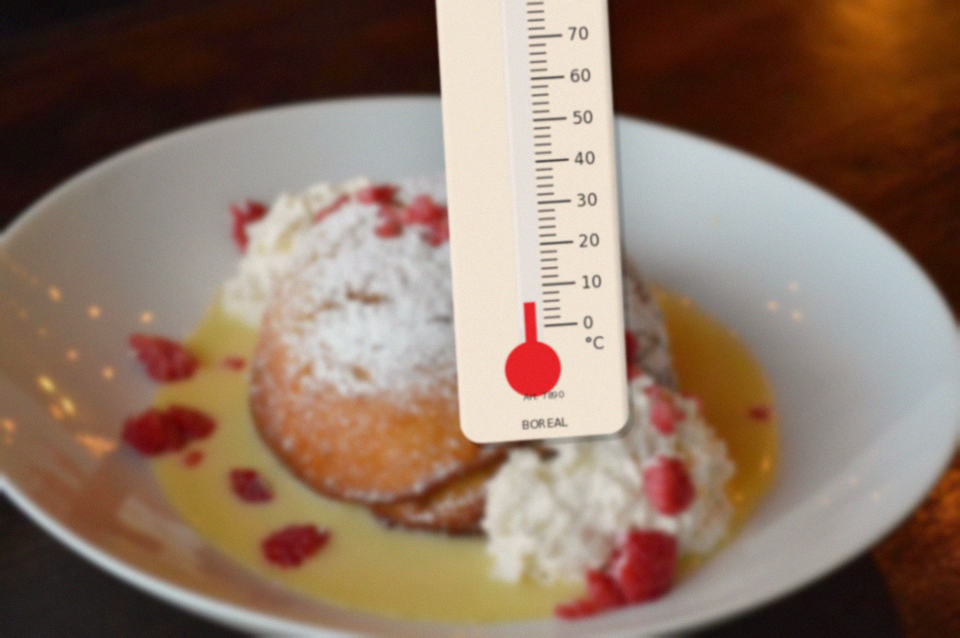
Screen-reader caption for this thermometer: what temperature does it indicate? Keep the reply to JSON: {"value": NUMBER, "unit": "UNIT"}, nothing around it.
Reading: {"value": 6, "unit": "°C"}
